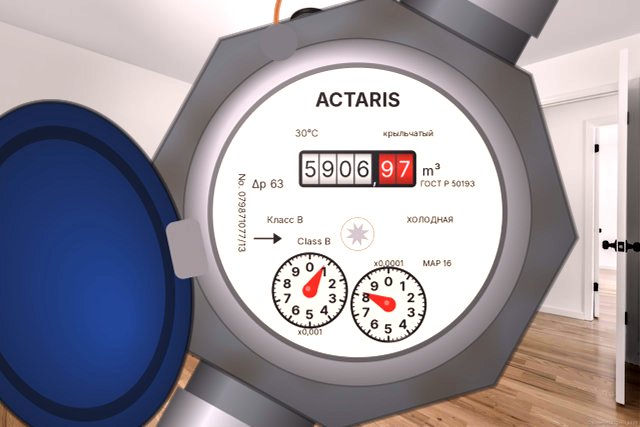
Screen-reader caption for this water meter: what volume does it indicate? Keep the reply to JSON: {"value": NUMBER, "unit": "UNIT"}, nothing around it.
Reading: {"value": 5906.9708, "unit": "m³"}
